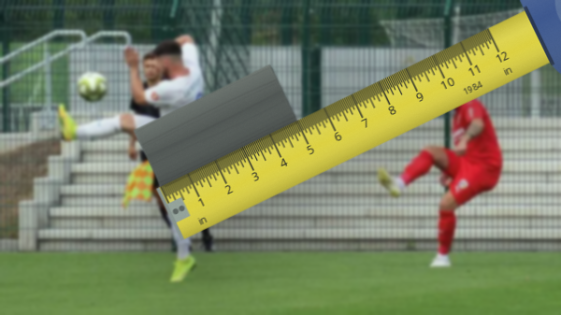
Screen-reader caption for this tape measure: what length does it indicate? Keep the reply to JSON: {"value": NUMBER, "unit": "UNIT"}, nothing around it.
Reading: {"value": 5, "unit": "in"}
